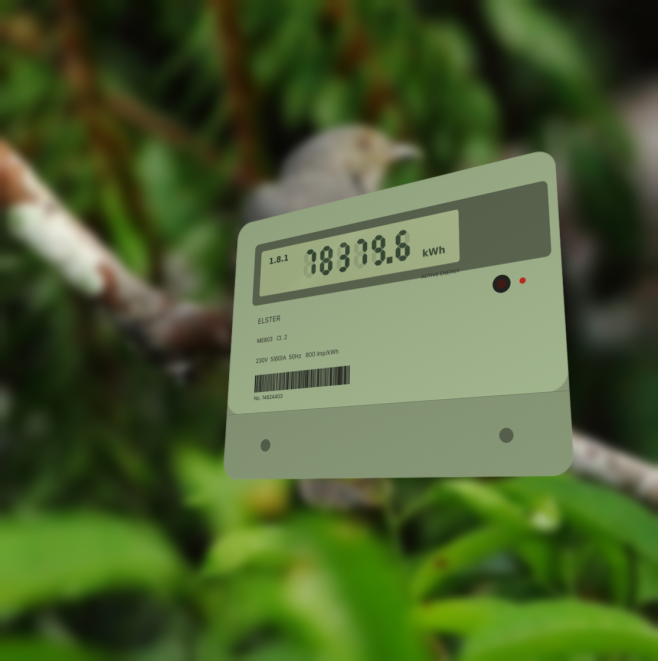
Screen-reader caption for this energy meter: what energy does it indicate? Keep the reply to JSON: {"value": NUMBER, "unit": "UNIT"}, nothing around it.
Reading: {"value": 78379.6, "unit": "kWh"}
